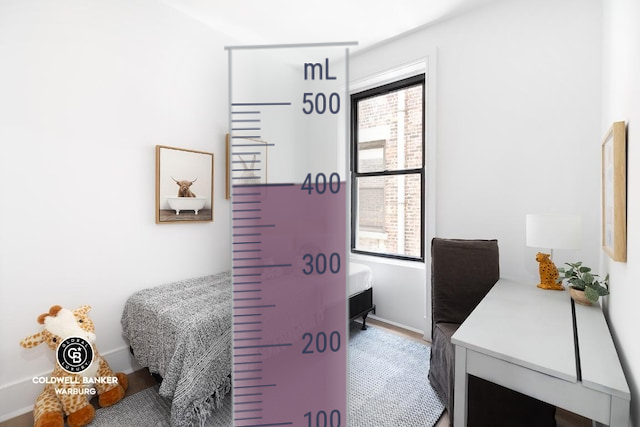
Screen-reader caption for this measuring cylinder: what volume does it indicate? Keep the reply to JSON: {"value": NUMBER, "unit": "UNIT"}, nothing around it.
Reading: {"value": 400, "unit": "mL"}
